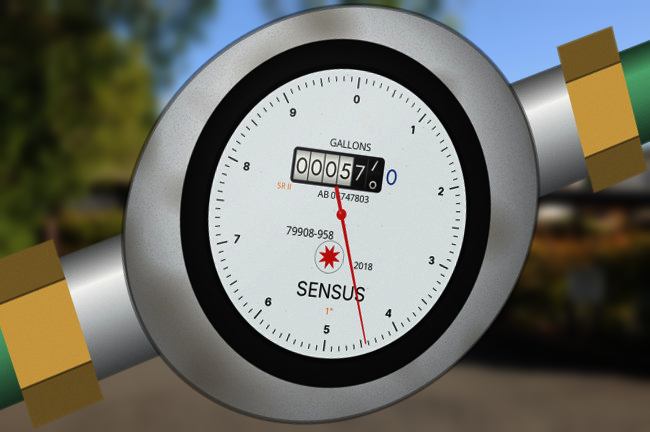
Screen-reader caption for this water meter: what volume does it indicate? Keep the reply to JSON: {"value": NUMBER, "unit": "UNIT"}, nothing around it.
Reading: {"value": 5774.4, "unit": "gal"}
